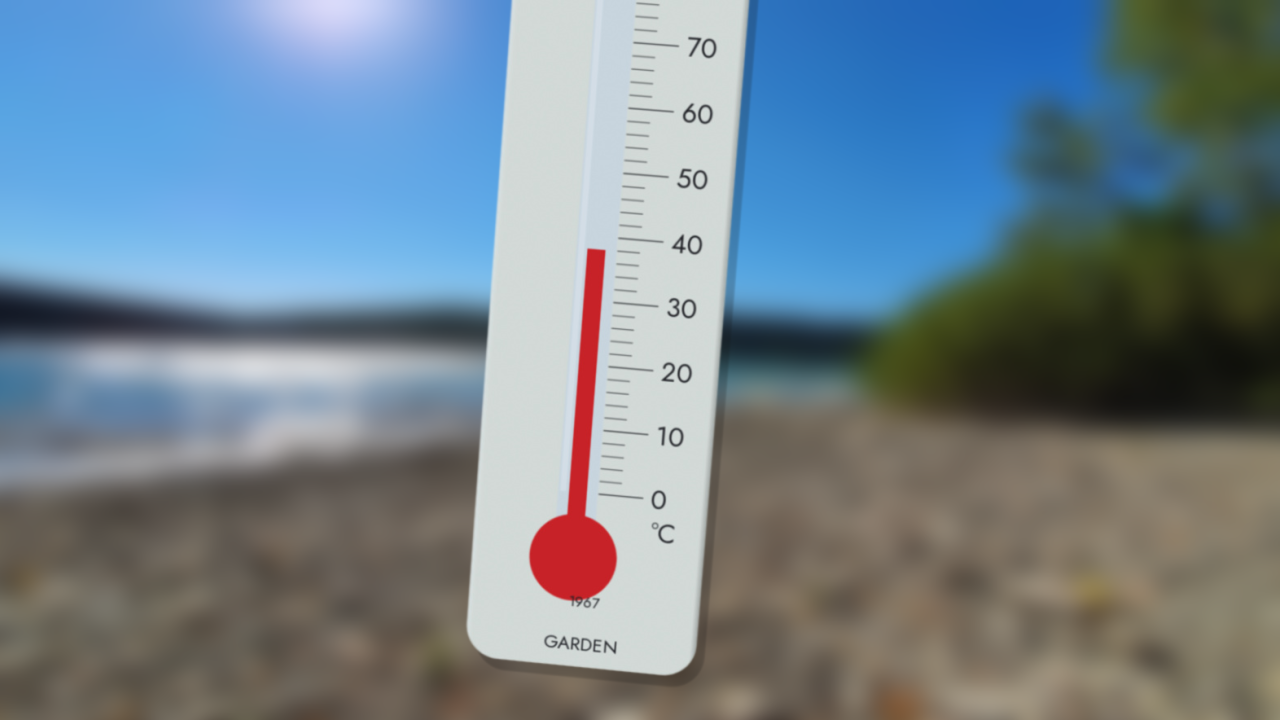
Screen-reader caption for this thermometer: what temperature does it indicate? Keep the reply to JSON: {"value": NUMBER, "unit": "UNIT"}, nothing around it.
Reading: {"value": 38, "unit": "°C"}
